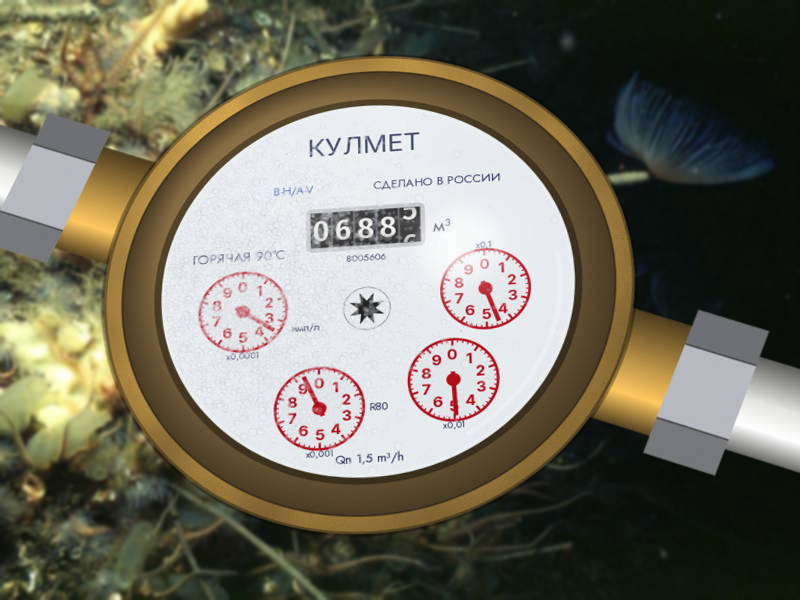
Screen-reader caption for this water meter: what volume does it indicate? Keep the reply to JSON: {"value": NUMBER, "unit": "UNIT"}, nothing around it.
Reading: {"value": 6885.4493, "unit": "m³"}
